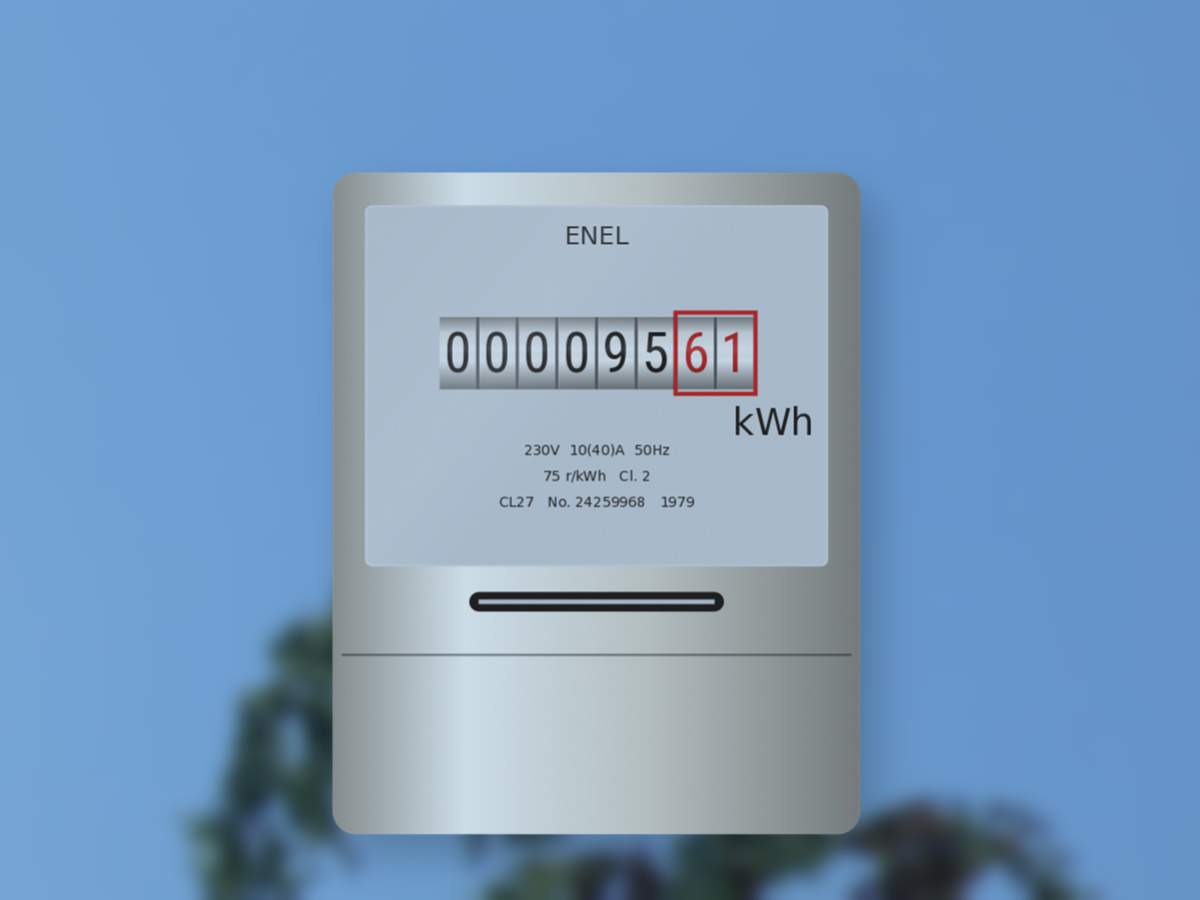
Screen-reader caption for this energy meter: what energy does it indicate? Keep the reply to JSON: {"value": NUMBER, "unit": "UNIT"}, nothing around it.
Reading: {"value": 95.61, "unit": "kWh"}
